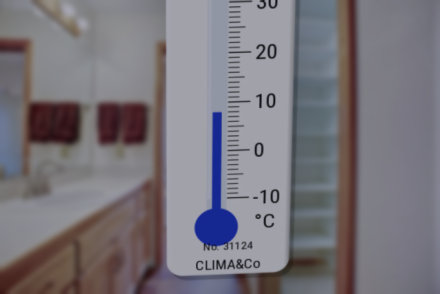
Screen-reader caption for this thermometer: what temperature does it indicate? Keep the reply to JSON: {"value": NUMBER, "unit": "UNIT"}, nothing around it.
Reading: {"value": 8, "unit": "°C"}
